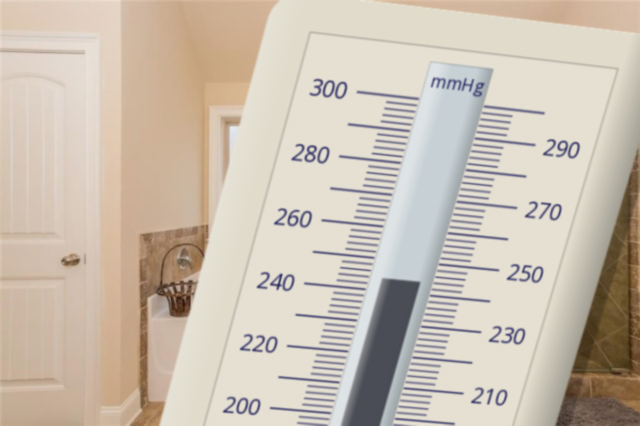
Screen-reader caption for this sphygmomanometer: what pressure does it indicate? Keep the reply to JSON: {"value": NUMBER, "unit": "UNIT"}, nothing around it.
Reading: {"value": 244, "unit": "mmHg"}
